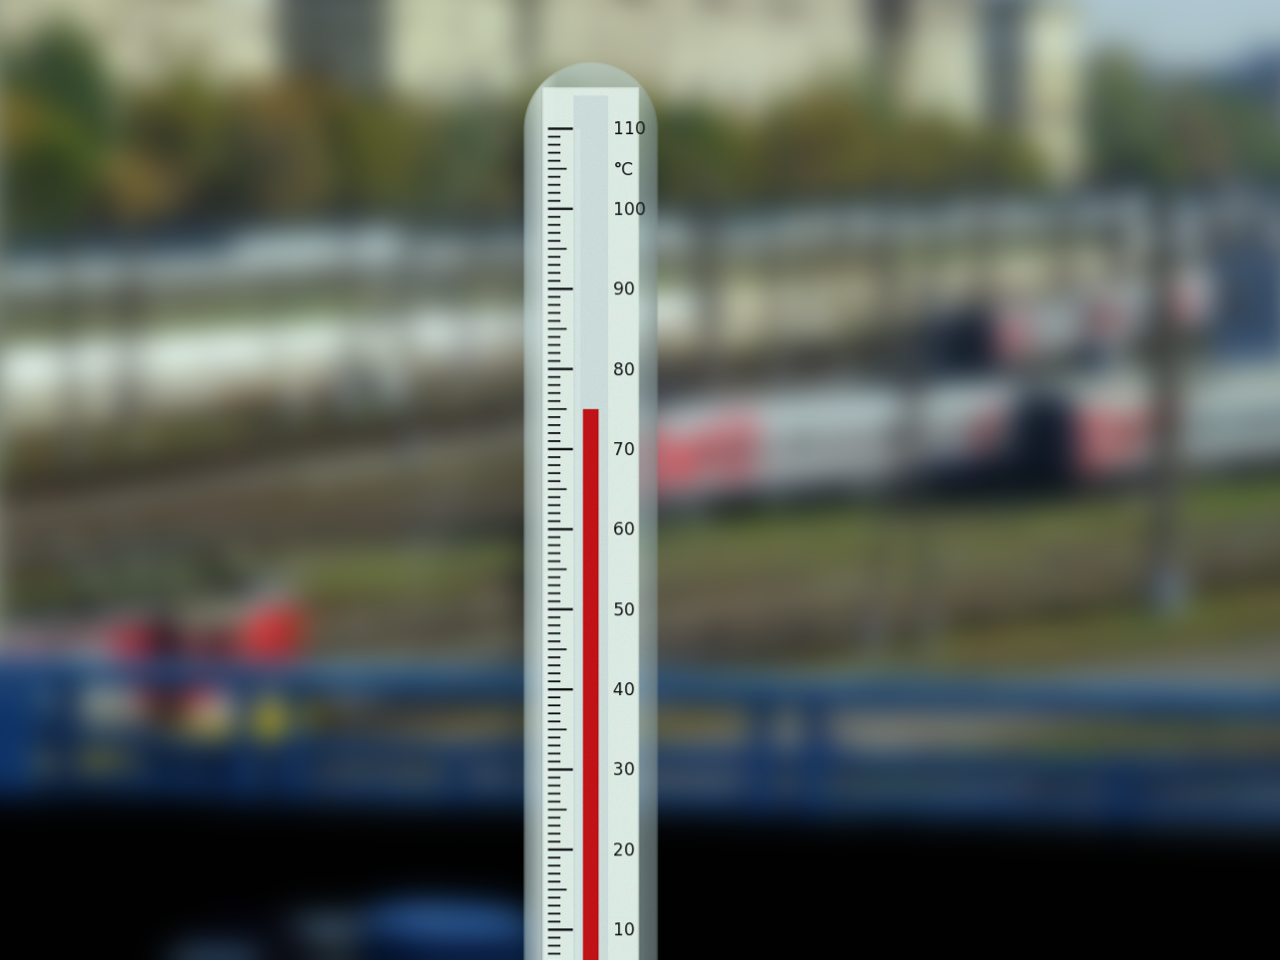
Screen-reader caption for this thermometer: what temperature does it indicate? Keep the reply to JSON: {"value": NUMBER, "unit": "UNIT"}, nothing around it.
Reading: {"value": 75, "unit": "°C"}
